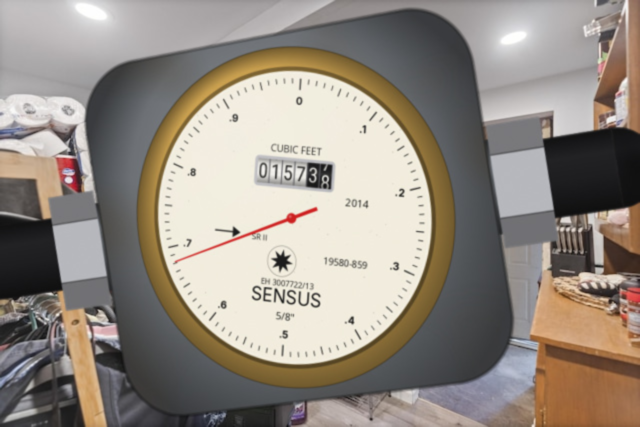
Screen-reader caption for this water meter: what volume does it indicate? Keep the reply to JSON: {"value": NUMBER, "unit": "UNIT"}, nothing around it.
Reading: {"value": 15737.68, "unit": "ft³"}
